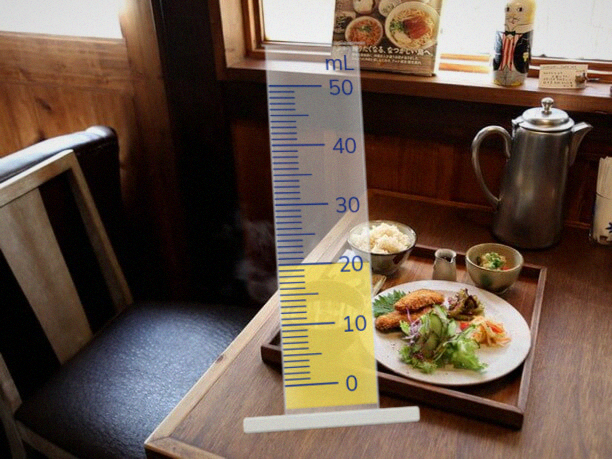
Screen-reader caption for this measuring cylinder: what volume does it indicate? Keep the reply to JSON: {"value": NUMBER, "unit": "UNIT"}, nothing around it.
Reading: {"value": 20, "unit": "mL"}
